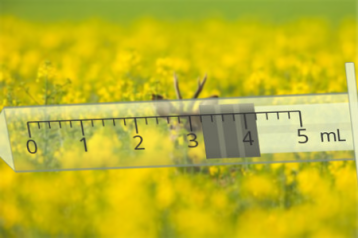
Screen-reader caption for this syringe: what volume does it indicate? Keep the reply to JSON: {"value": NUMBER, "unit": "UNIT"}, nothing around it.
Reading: {"value": 3.2, "unit": "mL"}
